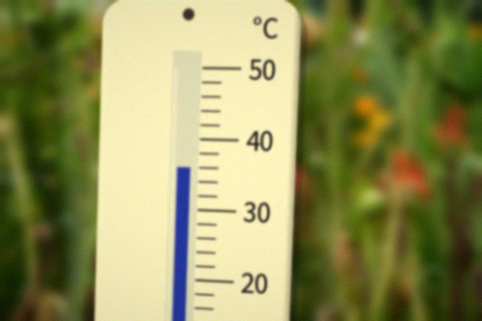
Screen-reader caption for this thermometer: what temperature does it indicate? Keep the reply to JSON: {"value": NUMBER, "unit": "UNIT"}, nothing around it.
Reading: {"value": 36, "unit": "°C"}
